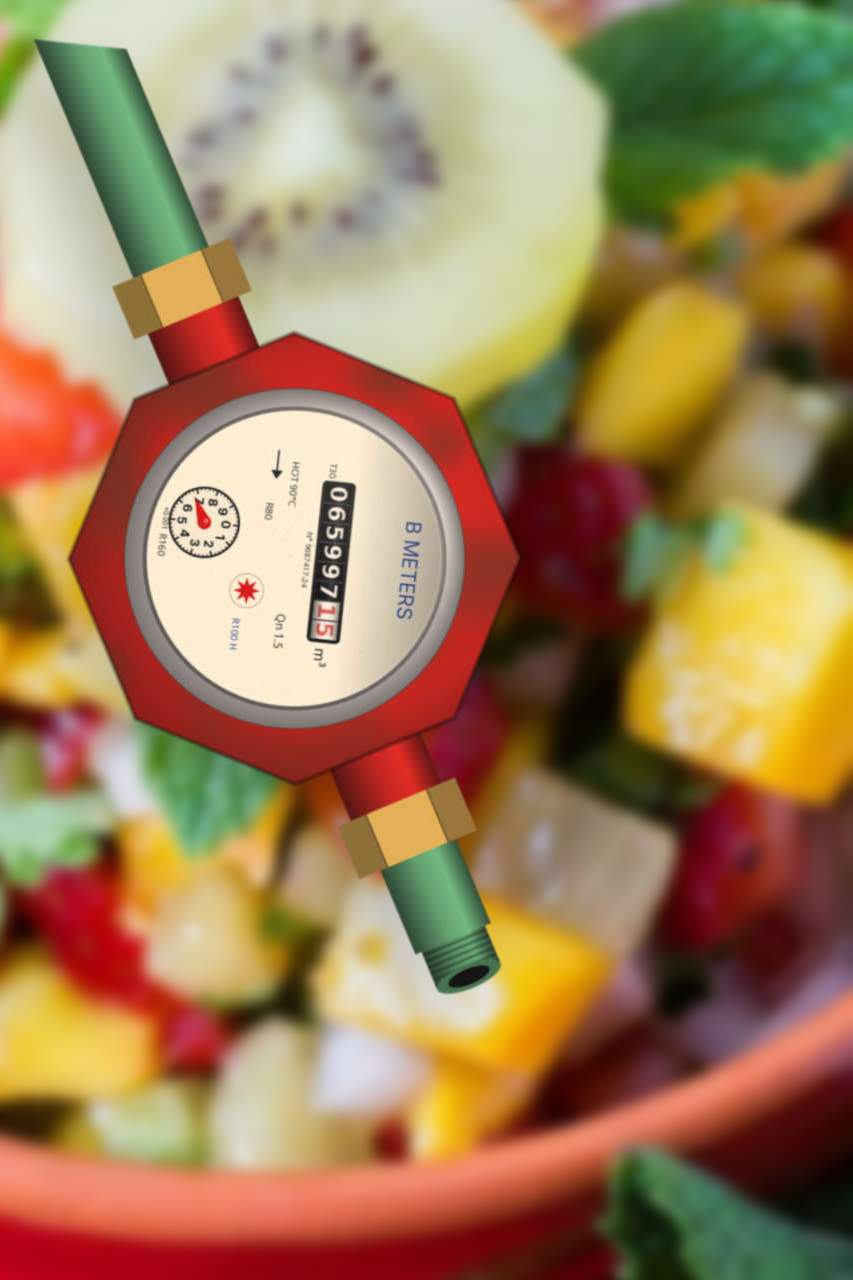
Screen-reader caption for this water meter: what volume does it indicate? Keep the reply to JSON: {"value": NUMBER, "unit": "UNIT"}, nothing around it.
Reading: {"value": 65997.156, "unit": "m³"}
